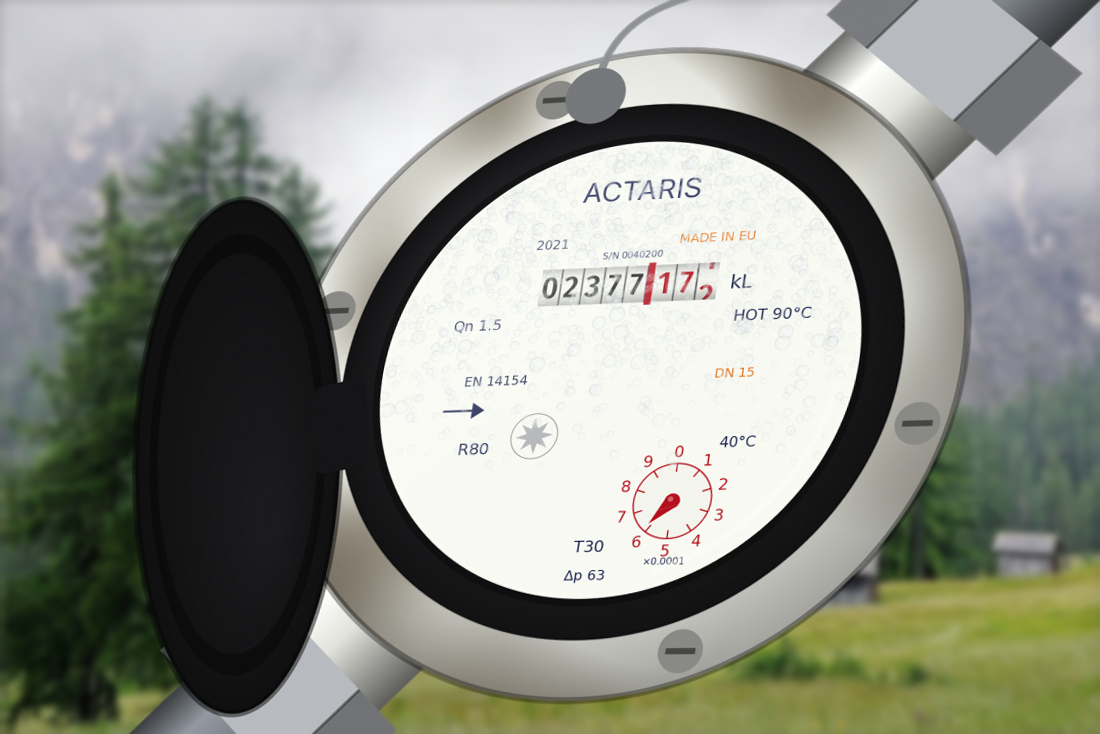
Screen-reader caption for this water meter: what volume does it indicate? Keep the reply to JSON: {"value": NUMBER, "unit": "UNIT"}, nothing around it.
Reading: {"value": 2377.1716, "unit": "kL"}
